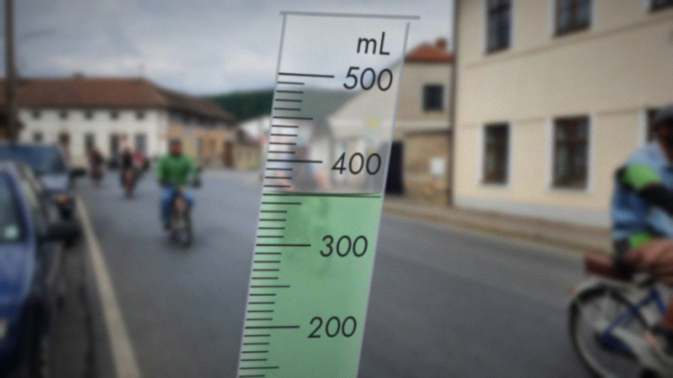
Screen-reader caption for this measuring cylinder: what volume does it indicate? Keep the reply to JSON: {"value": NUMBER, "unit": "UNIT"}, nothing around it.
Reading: {"value": 360, "unit": "mL"}
